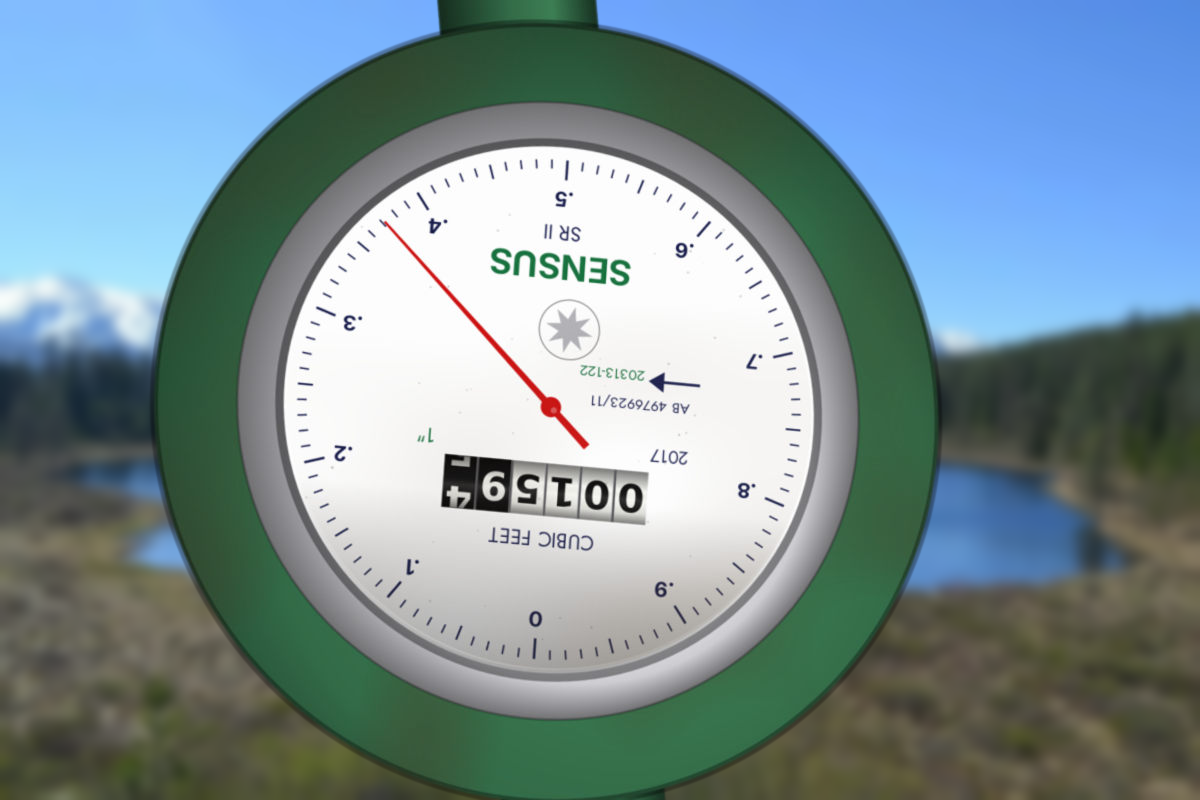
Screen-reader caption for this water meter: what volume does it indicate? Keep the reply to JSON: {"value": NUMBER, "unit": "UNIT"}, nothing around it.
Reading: {"value": 1594.37, "unit": "ft³"}
